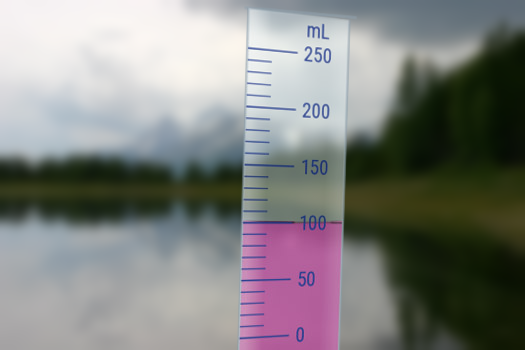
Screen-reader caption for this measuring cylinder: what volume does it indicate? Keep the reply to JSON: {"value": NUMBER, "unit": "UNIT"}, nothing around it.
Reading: {"value": 100, "unit": "mL"}
